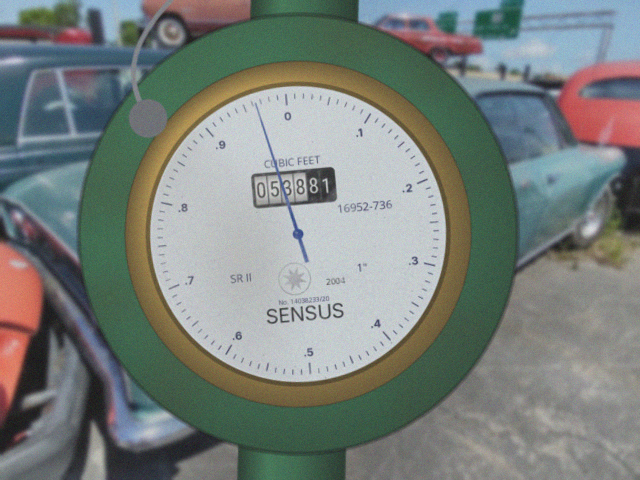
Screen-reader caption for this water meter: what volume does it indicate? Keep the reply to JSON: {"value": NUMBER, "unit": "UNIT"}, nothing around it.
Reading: {"value": 53880.96, "unit": "ft³"}
